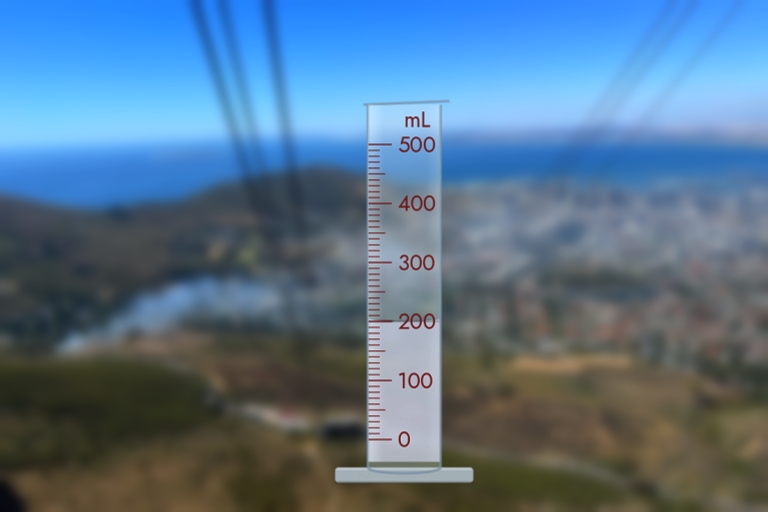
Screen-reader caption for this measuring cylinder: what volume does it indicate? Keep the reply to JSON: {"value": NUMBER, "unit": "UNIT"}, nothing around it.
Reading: {"value": 200, "unit": "mL"}
